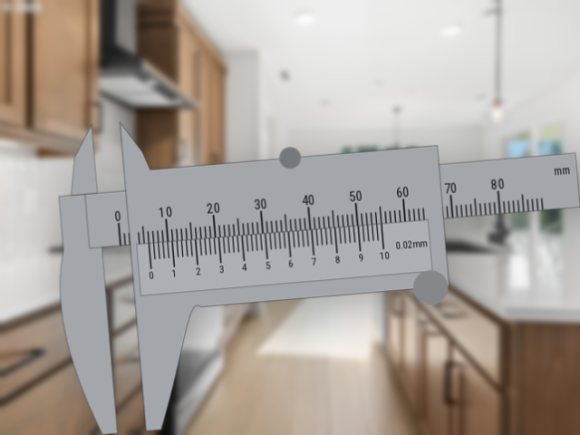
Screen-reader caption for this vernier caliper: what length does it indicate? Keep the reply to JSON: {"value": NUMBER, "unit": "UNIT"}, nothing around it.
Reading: {"value": 6.0, "unit": "mm"}
